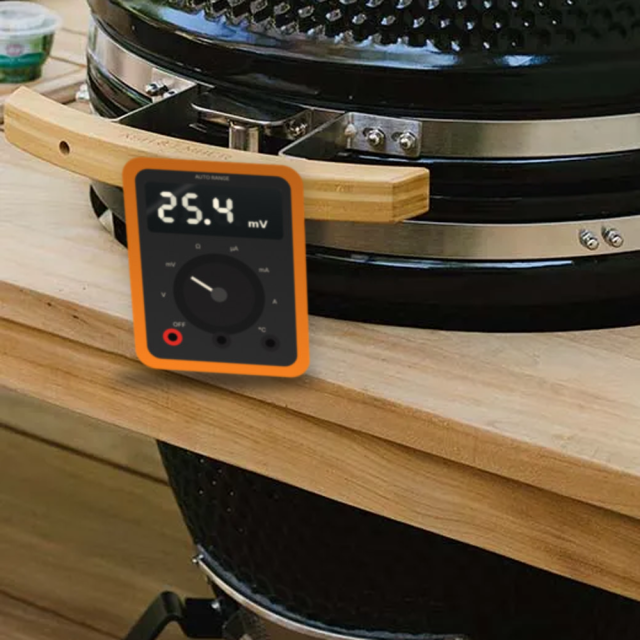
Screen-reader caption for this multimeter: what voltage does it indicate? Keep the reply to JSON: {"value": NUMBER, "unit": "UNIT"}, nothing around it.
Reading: {"value": 25.4, "unit": "mV"}
